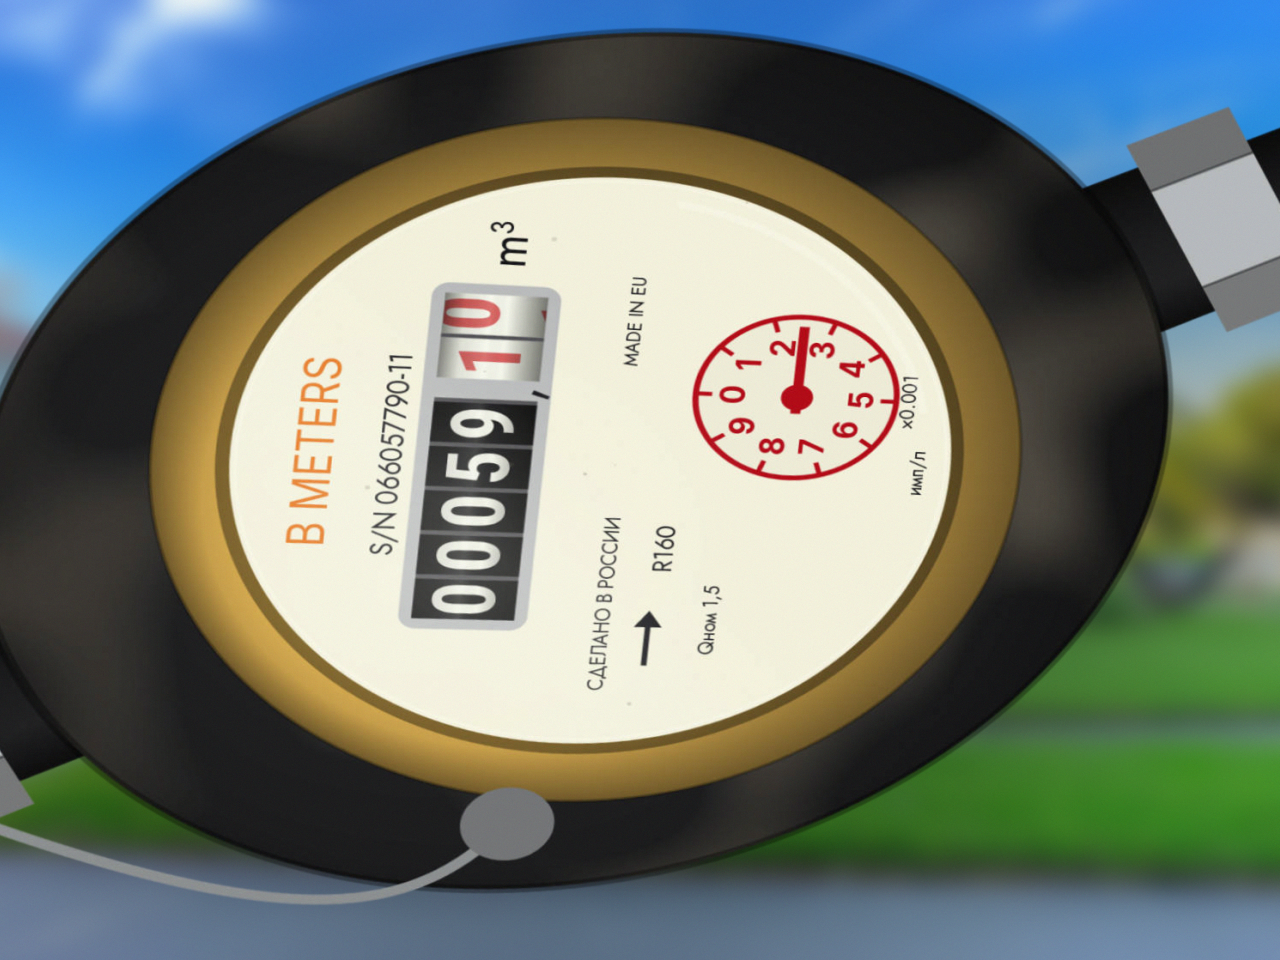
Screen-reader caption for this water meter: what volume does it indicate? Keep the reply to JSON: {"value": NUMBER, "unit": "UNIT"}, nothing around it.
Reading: {"value": 59.102, "unit": "m³"}
